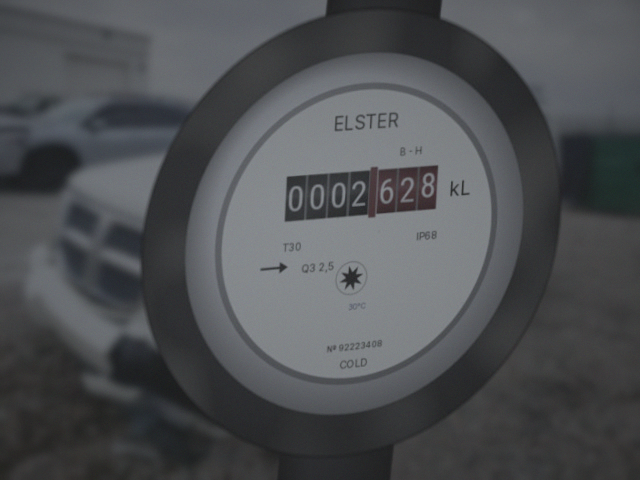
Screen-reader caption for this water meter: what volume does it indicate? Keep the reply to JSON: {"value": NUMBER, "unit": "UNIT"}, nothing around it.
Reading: {"value": 2.628, "unit": "kL"}
